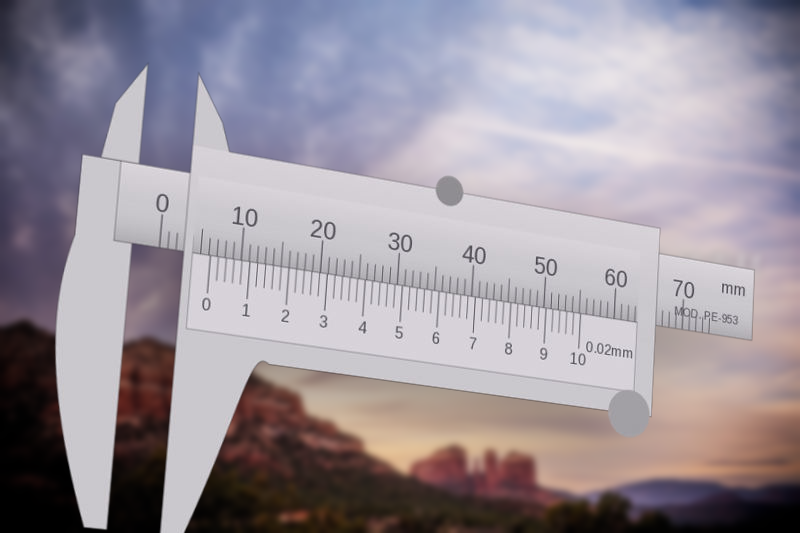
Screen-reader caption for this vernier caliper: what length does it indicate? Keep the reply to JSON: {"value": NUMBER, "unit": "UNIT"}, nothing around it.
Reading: {"value": 6.2, "unit": "mm"}
